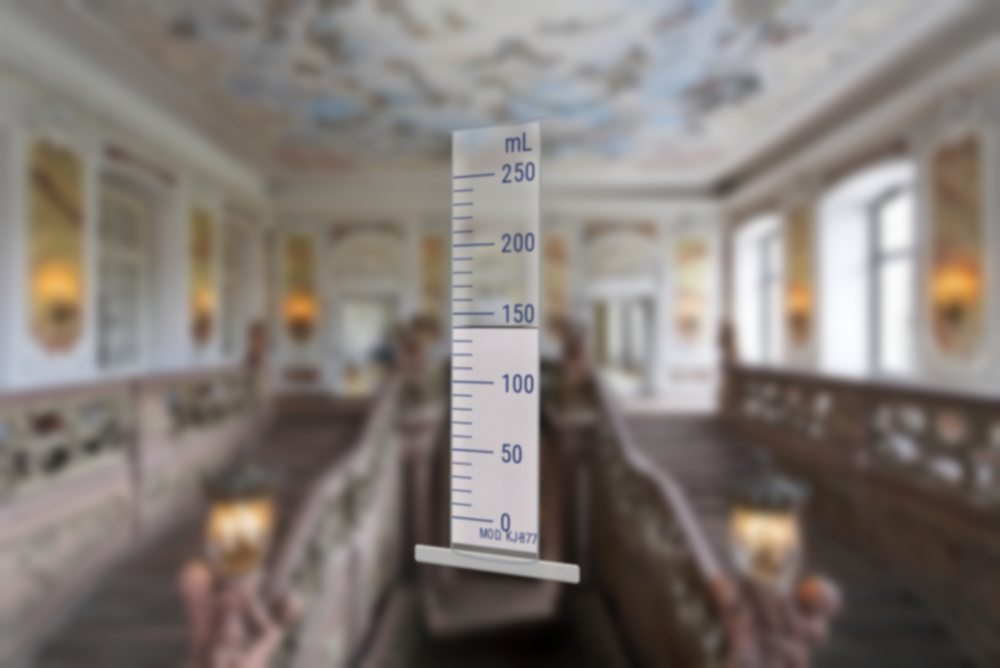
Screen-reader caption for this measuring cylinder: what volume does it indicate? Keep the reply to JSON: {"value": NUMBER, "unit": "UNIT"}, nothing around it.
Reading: {"value": 140, "unit": "mL"}
